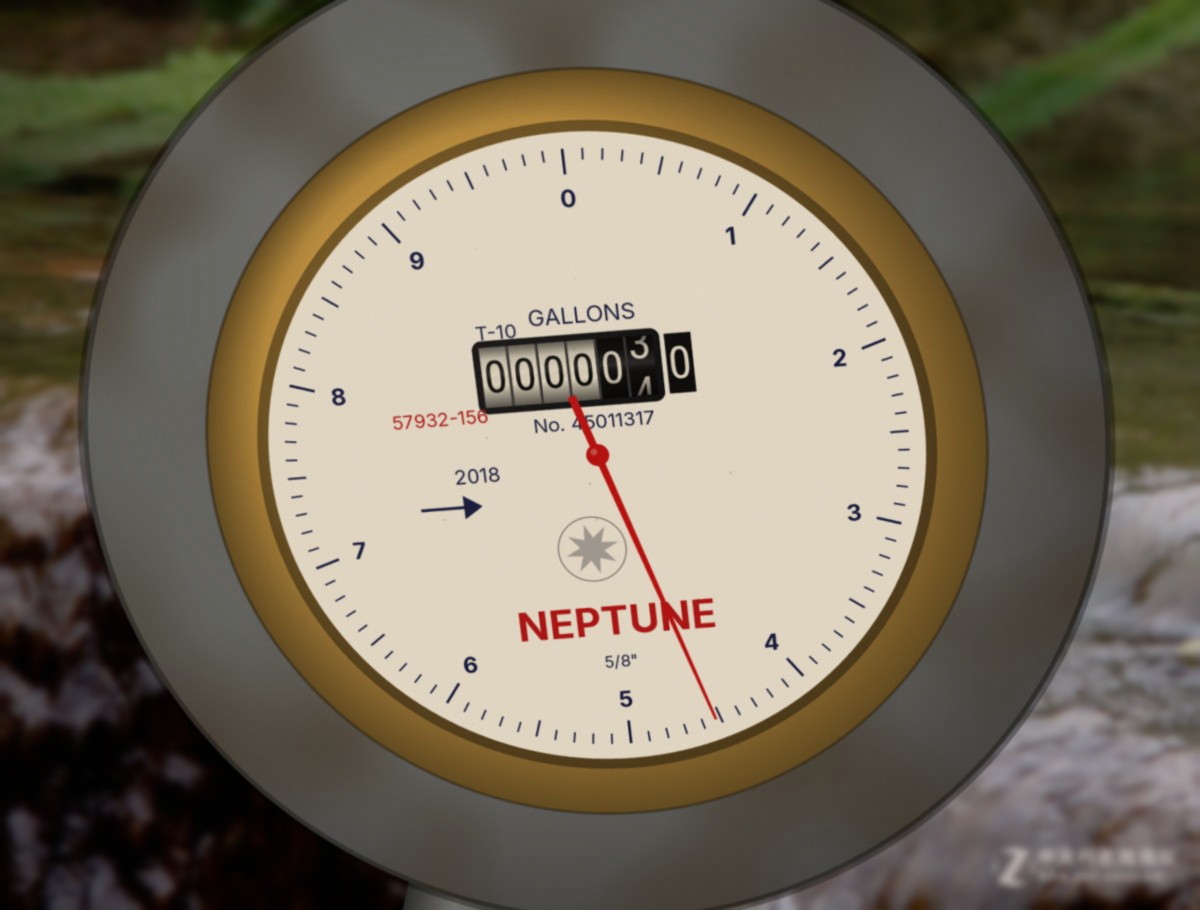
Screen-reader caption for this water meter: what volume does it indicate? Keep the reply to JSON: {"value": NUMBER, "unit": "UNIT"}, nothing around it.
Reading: {"value": 34.5, "unit": "gal"}
